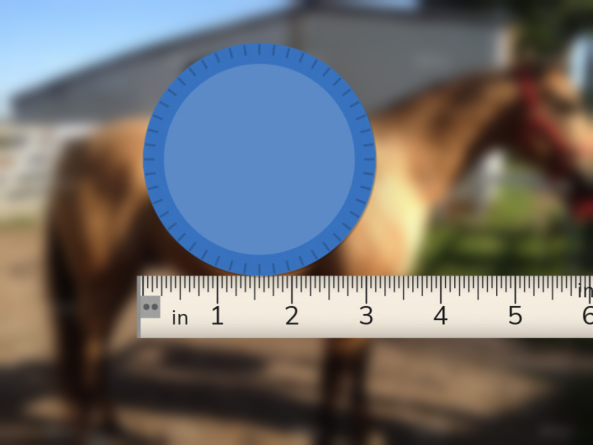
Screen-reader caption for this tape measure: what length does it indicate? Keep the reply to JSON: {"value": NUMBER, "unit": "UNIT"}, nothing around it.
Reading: {"value": 3.125, "unit": "in"}
